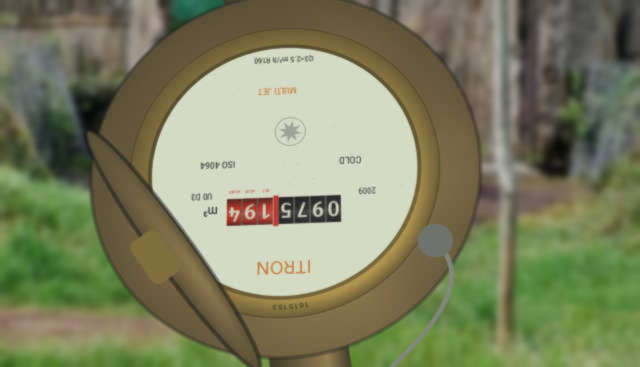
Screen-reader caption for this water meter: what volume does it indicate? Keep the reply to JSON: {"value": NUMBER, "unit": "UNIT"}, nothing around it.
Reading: {"value": 975.194, "unit": "m³"}
